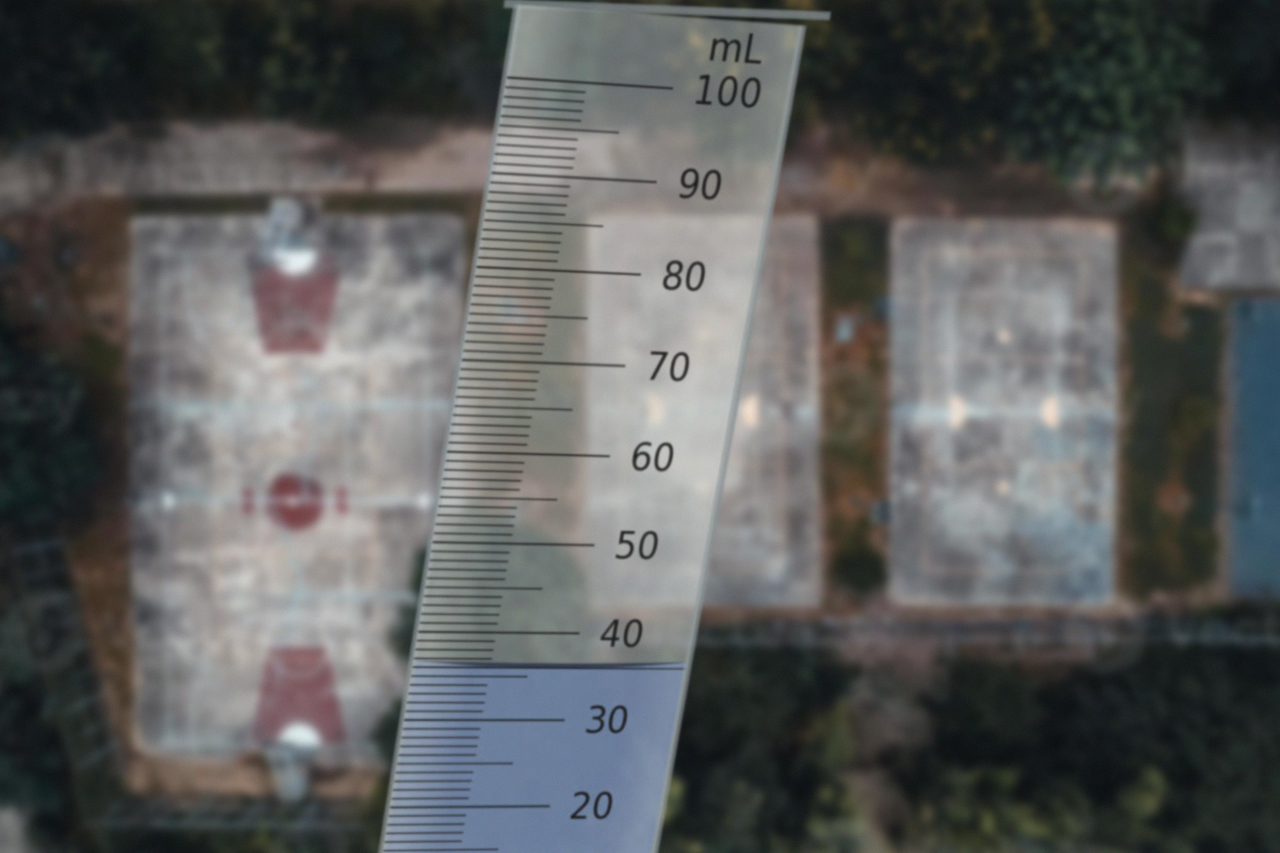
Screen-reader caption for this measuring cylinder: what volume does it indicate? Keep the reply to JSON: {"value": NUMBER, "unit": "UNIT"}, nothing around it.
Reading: {"value": 36, "unit": "mL"}
